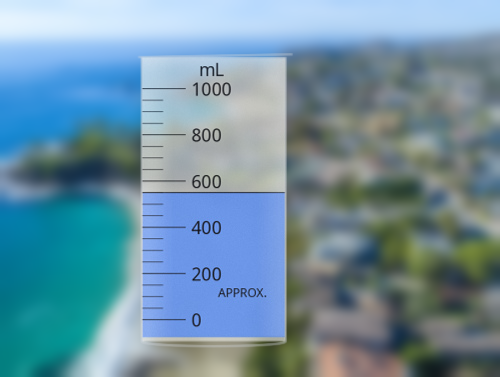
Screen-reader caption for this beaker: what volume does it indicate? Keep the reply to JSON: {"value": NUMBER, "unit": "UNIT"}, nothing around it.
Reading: {"value": 550, "unit": "mL"}
